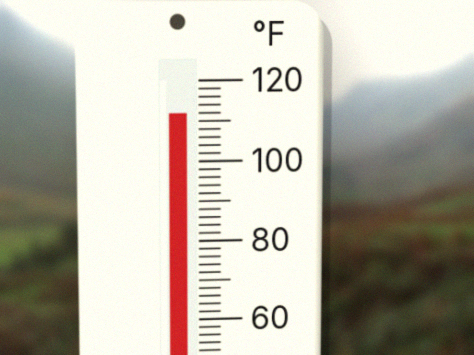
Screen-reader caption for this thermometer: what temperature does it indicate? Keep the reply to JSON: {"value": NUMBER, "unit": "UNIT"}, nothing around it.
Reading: {"value": 112, "unit": "°F"}
